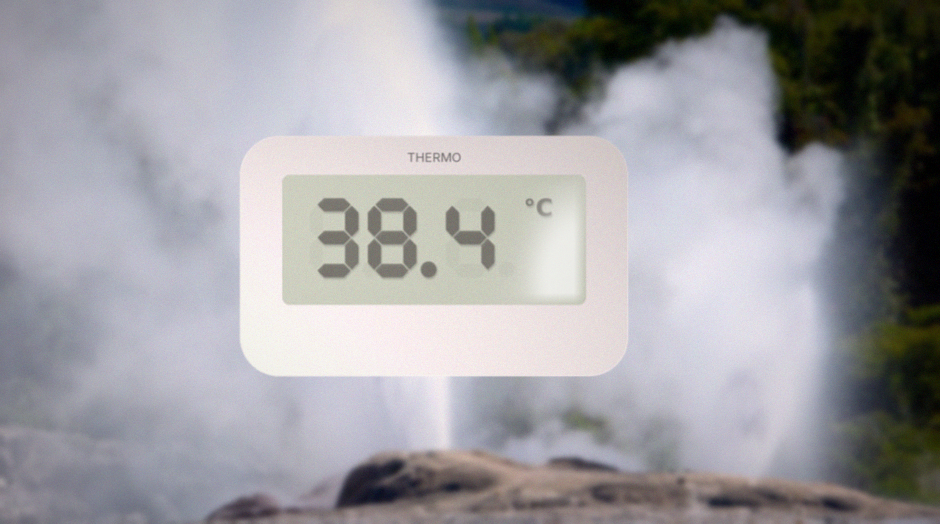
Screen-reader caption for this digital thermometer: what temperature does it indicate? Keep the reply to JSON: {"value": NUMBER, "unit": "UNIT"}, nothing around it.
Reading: {"value": 38.4, "unit": "°C"}
